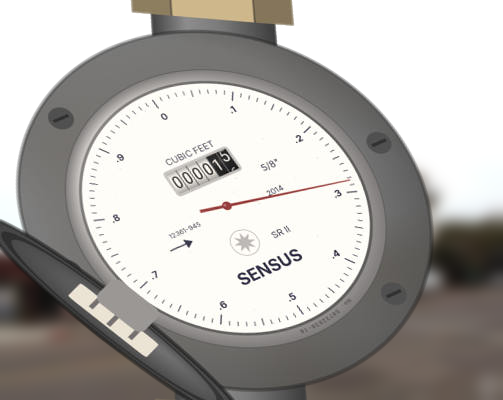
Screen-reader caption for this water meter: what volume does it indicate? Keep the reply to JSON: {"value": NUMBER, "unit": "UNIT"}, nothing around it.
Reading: {"value": 15.28, "unit": "ft³"}
